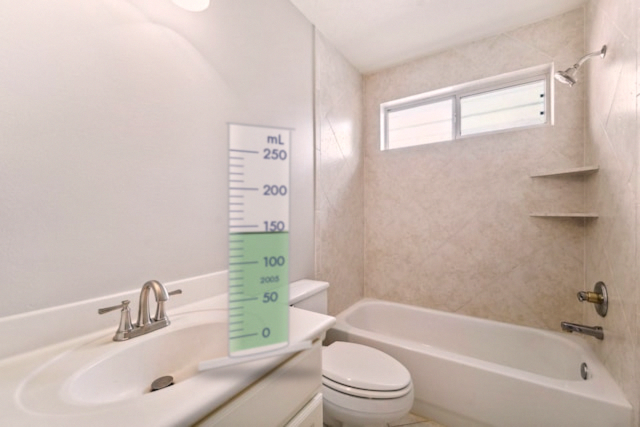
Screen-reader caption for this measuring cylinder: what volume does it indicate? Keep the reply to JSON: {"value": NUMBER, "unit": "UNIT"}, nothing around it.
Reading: {"value": 140, "unit": "mL"}
